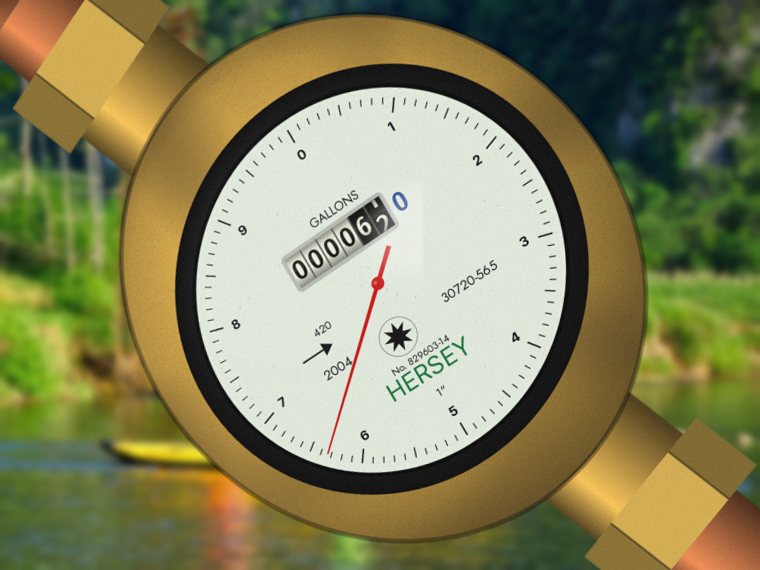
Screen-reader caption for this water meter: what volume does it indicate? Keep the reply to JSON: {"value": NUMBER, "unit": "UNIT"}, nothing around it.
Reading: {"value": 616.3, "unit": "gal"}
